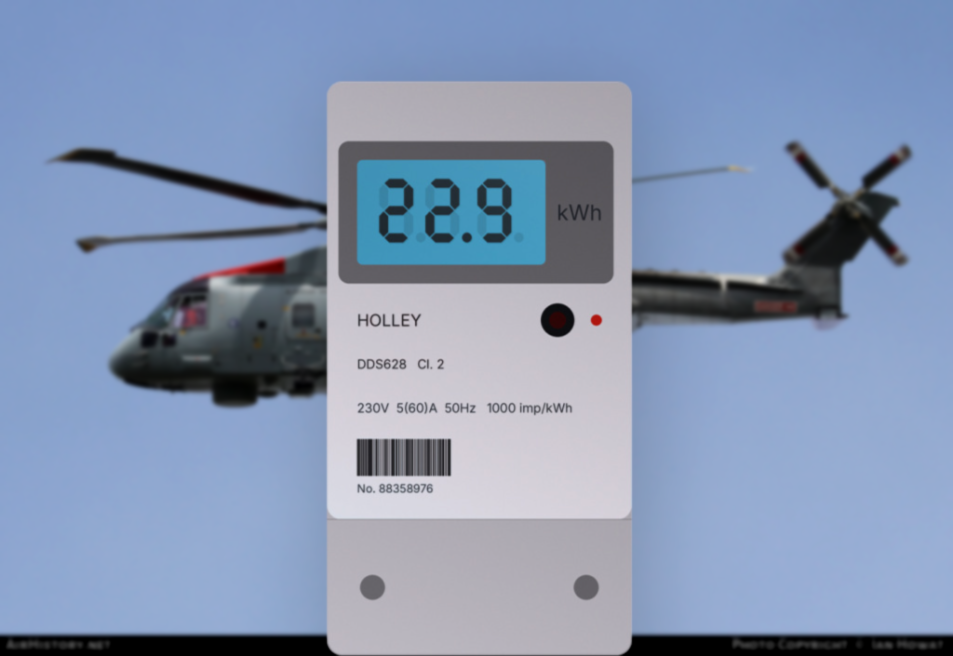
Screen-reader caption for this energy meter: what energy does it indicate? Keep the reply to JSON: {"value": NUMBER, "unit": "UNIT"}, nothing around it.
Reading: {"value": 22.9, "unit": "kWh"}
